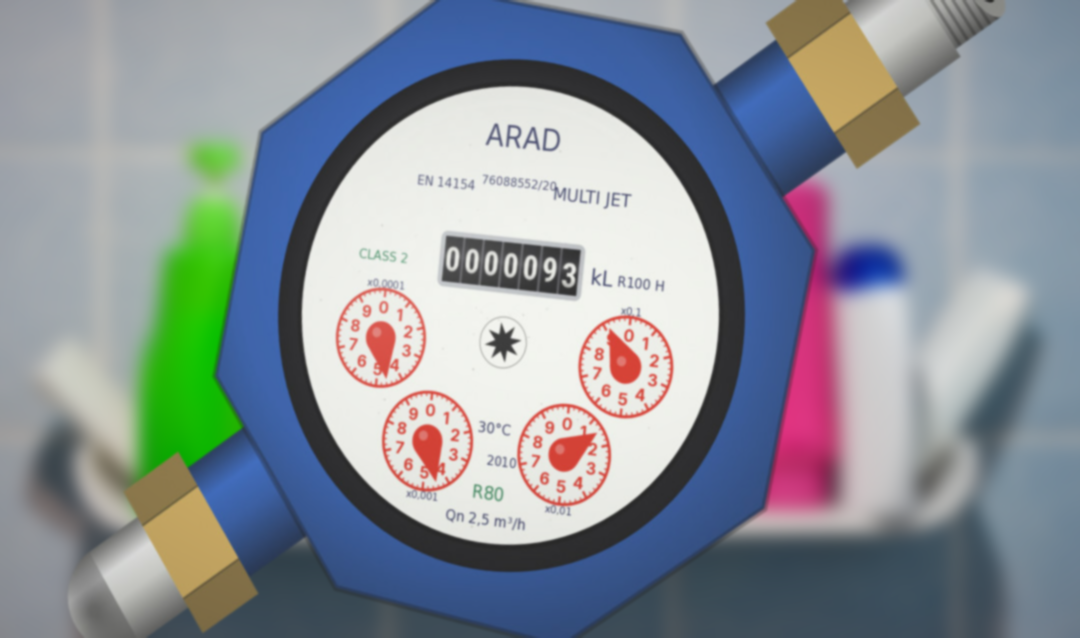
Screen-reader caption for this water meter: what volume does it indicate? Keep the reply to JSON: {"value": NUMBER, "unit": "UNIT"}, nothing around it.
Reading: {"value": 92.9144, "unit": "kL"}
